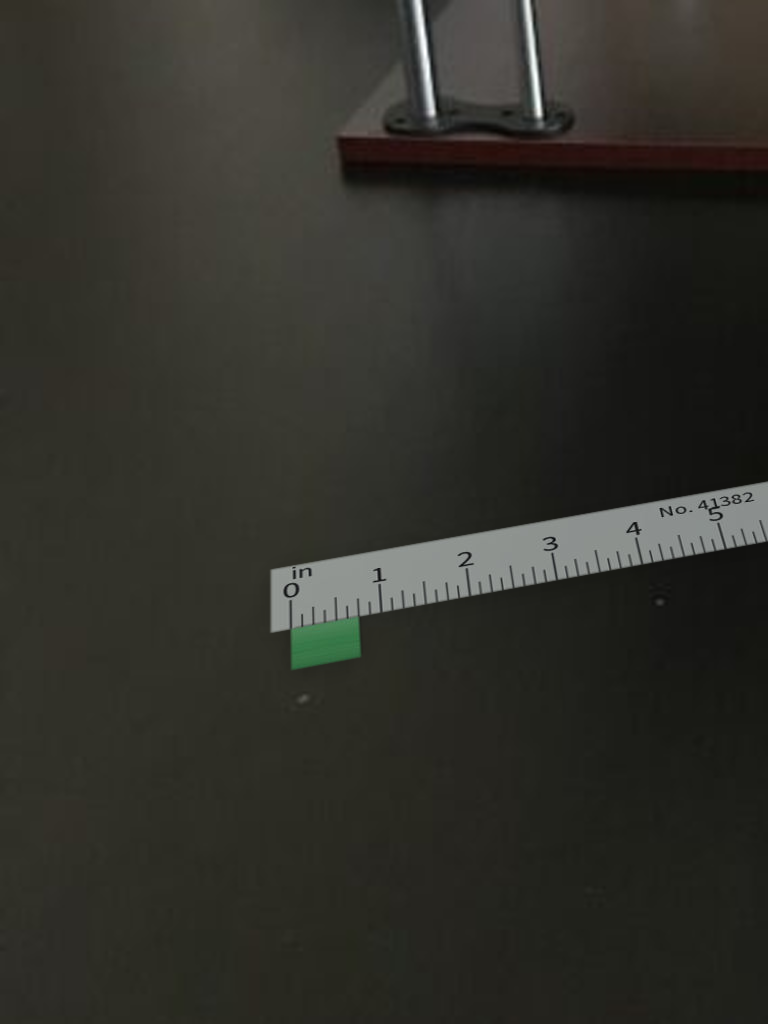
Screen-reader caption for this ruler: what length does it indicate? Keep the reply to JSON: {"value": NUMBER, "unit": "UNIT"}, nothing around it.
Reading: {"value": 0.75, "unit": "in"}
